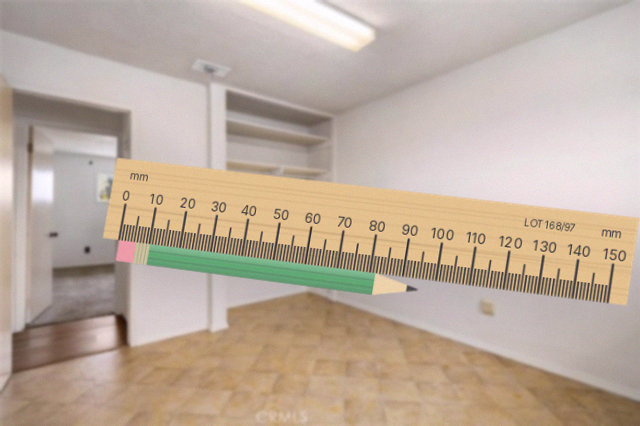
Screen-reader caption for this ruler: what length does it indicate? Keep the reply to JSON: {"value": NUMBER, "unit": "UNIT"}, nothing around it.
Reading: {"value": 95, "unit": "mm"}
